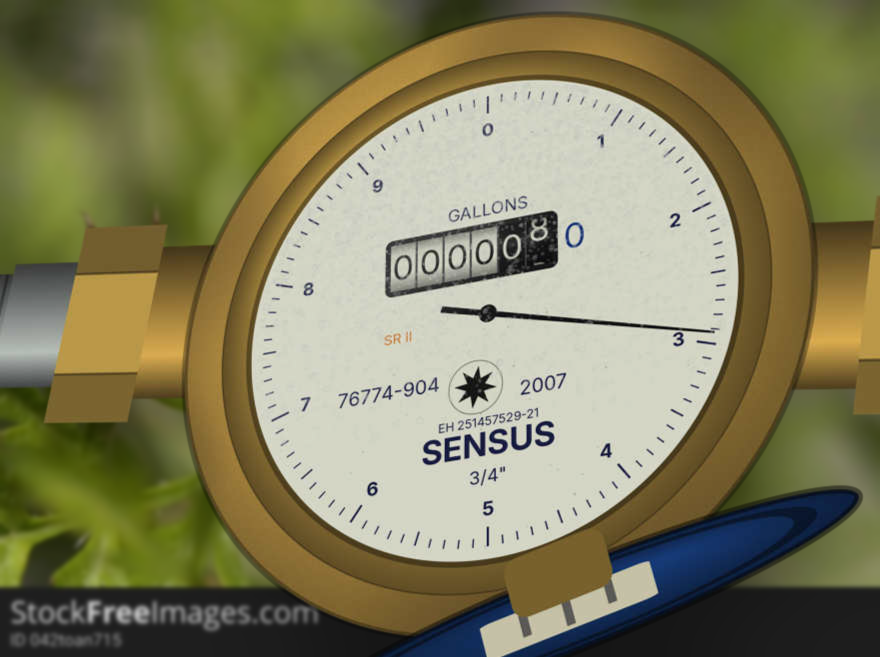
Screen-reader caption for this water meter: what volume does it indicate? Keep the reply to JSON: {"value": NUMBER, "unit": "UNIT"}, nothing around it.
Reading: {"value": 82.9, "unit": "gal"}
